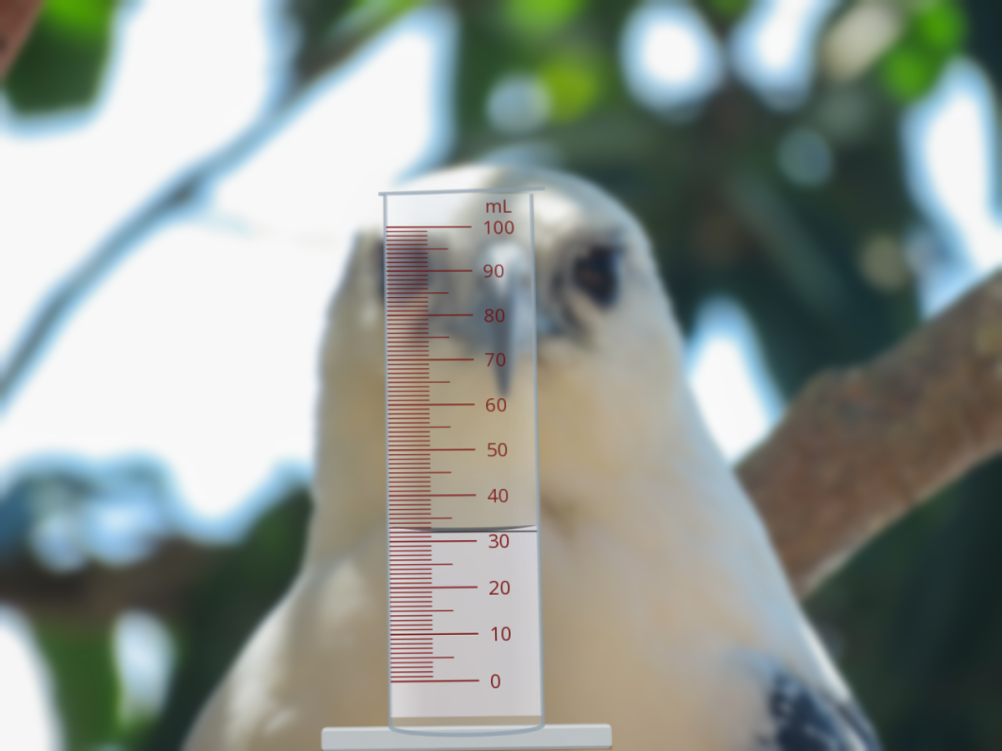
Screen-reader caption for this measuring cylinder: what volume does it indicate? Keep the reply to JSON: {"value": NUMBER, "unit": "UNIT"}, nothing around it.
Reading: {"value": 32, "unit": "mL"}
